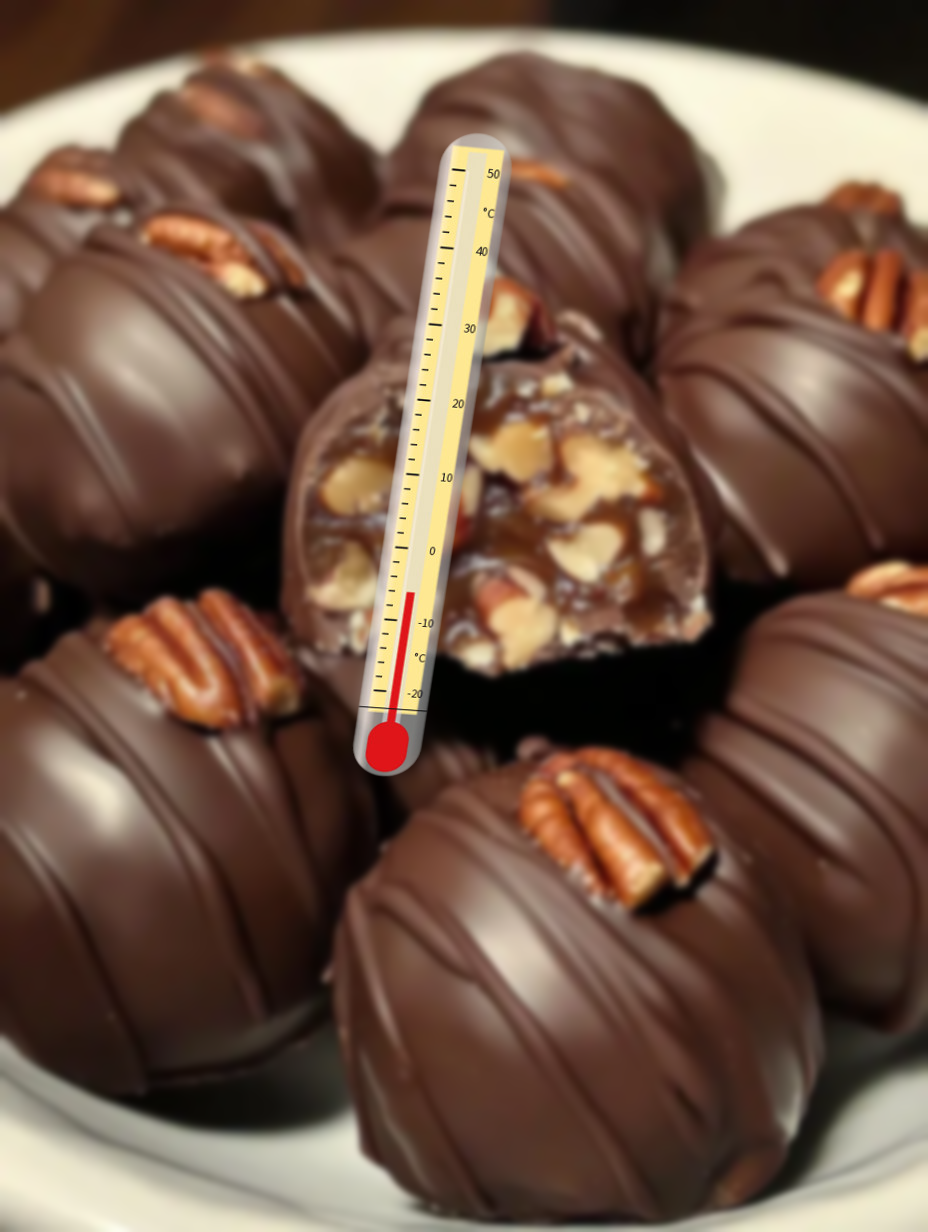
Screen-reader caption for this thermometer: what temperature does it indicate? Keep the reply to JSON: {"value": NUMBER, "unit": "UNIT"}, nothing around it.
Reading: {"value": -6, "unit": "°C"}
